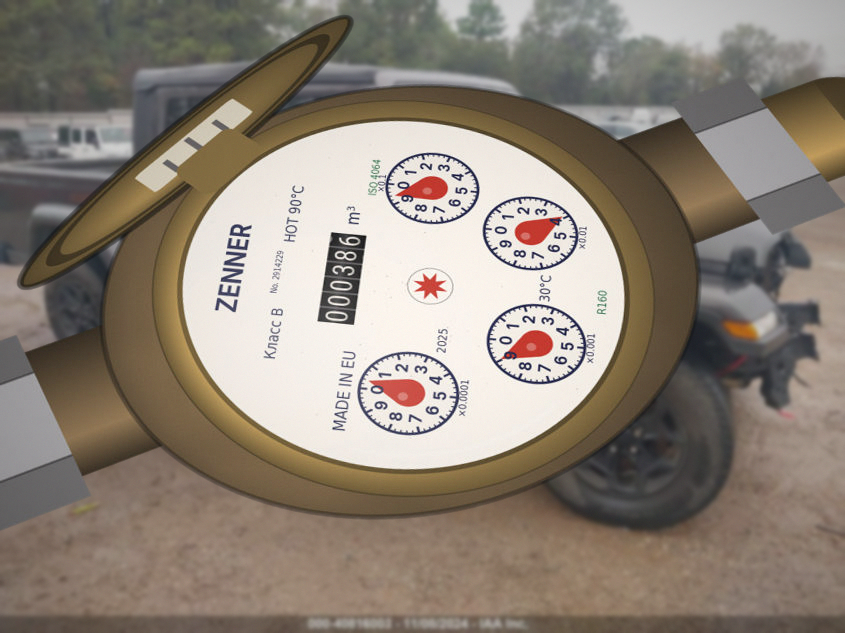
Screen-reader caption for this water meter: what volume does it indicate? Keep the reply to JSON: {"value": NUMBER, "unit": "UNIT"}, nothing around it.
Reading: {"value": 385.9390, "unit": "m³"}
